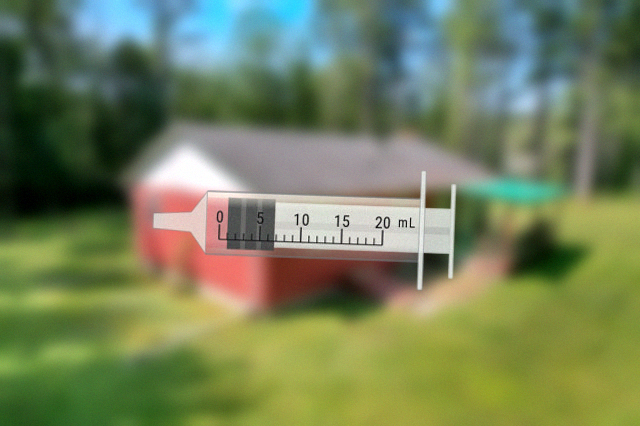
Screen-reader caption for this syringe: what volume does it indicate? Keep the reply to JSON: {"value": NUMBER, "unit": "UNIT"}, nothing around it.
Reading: {"value": 1, "unit": "mL"}
